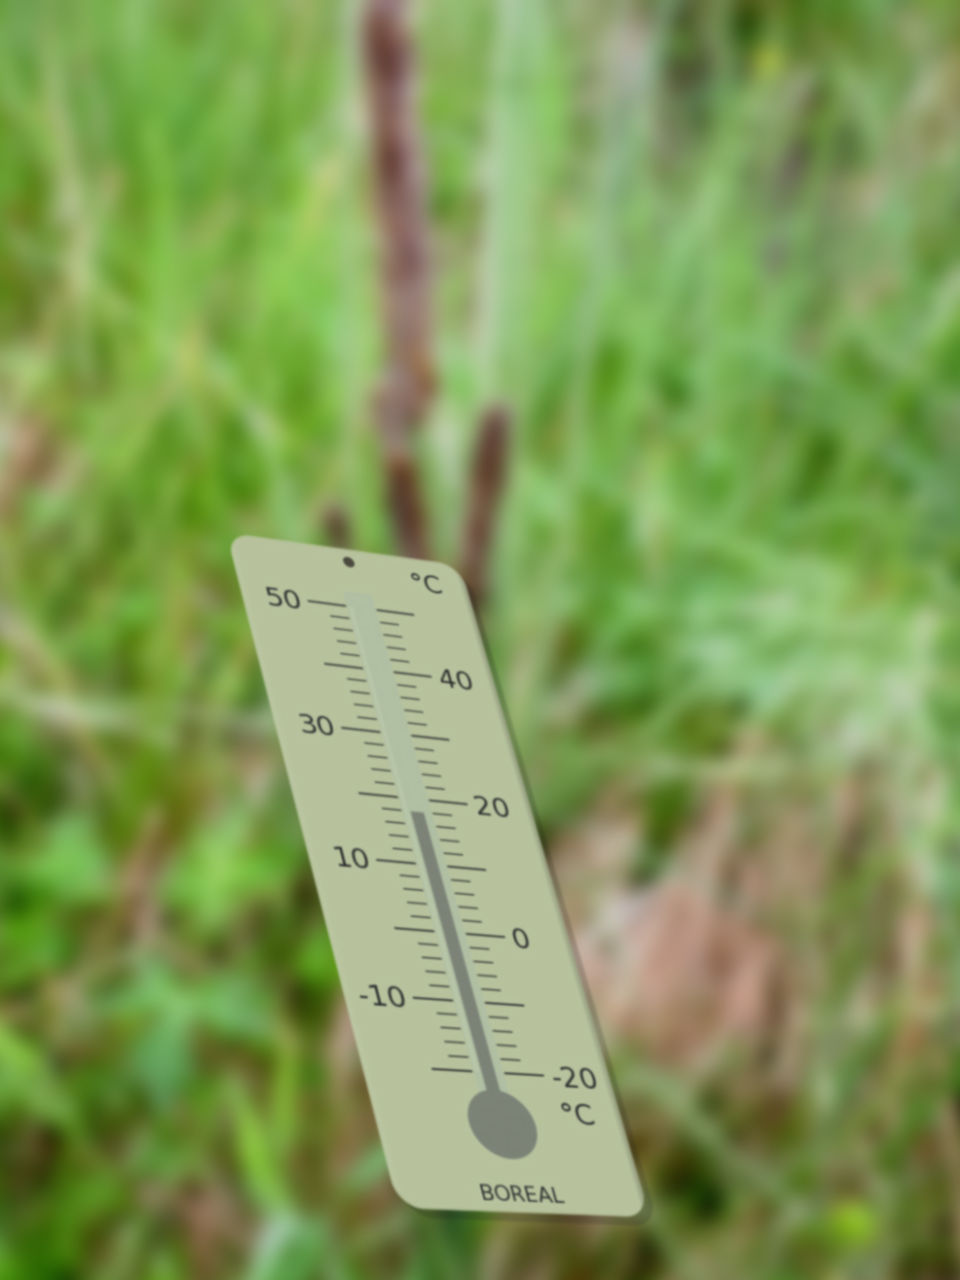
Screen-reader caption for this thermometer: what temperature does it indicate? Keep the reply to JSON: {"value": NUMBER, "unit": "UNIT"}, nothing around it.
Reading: {"value": 18, "unit": "°C"}
